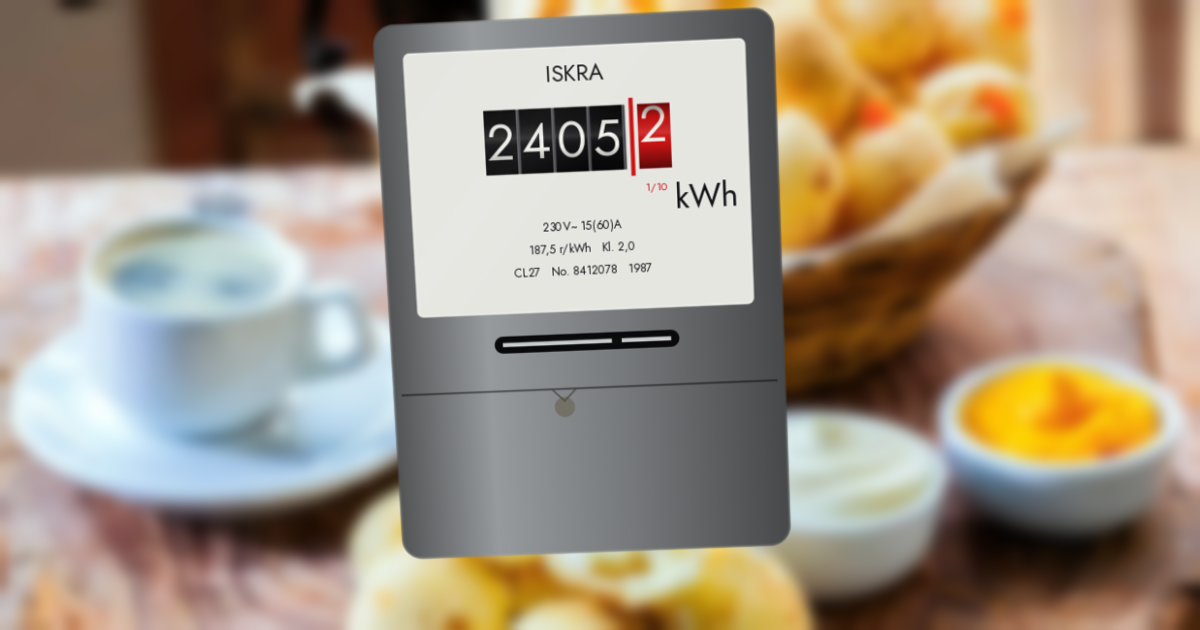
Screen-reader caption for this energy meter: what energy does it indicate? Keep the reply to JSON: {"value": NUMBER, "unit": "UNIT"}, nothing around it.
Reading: {"value": 2405.2, "unit": "kWh"}
